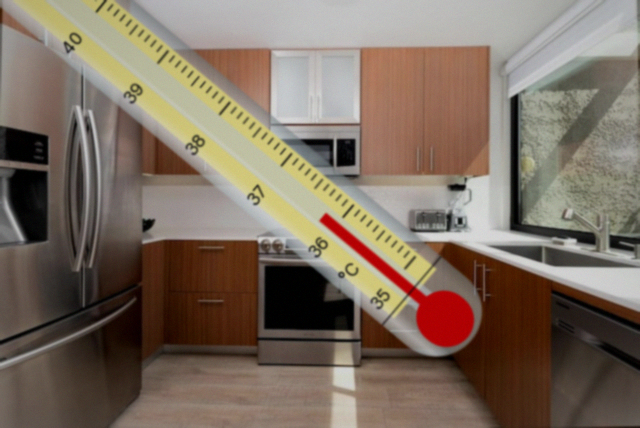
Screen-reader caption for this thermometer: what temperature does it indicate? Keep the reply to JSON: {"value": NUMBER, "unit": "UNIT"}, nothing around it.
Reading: {"value": 36.2, "unit": "°C"}
